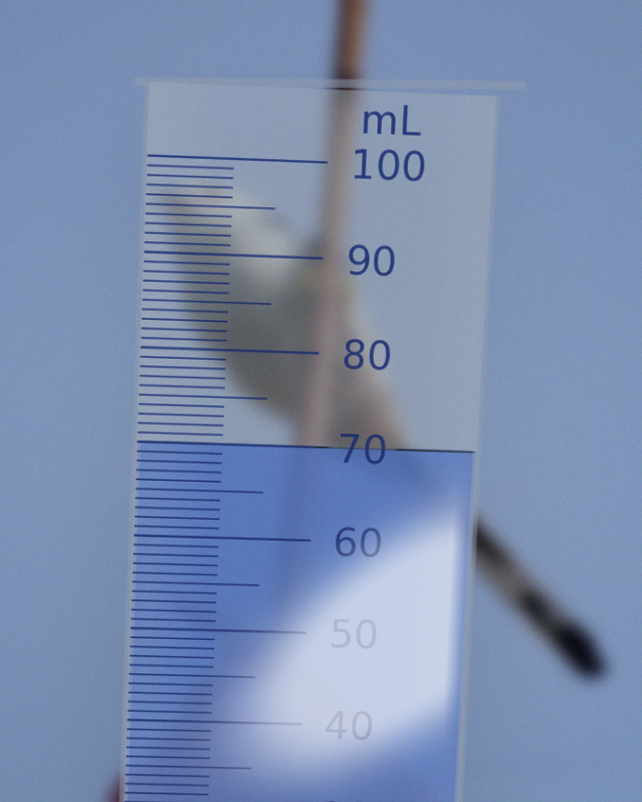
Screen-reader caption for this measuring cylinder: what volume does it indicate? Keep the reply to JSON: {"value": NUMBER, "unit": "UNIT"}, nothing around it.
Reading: {"value": 70, "unit": "mL"}
